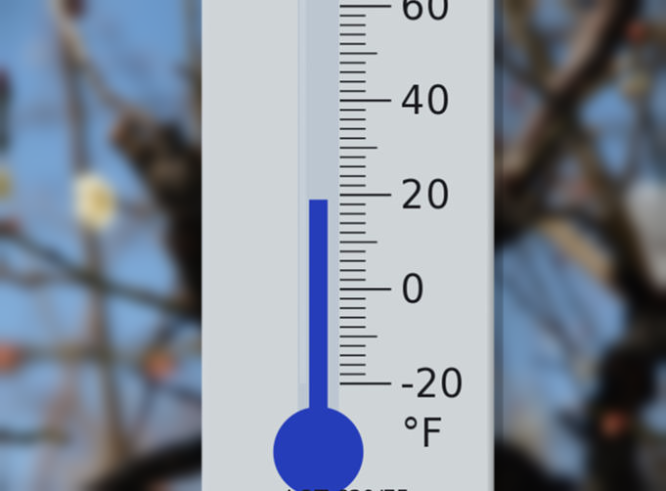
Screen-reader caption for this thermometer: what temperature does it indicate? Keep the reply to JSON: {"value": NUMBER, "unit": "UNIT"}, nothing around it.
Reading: {"value": 19, "unit": "°F"}
